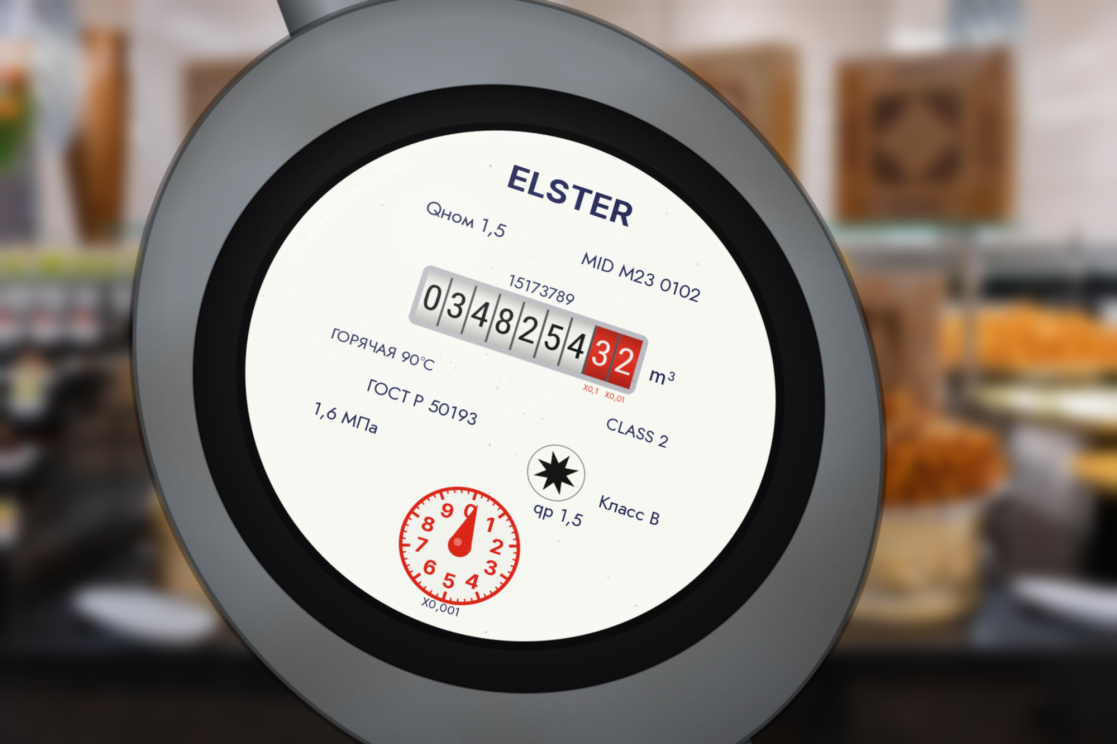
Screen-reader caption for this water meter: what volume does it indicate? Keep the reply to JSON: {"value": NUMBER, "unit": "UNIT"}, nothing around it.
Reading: {"value": 348254.320, "unit": "m³"}
